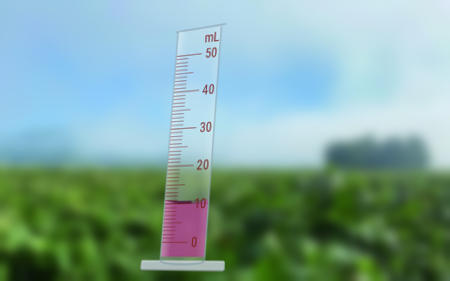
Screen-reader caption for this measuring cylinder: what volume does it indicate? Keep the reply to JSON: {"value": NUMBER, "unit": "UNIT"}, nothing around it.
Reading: {"value": 10, "unit": "mL"}
